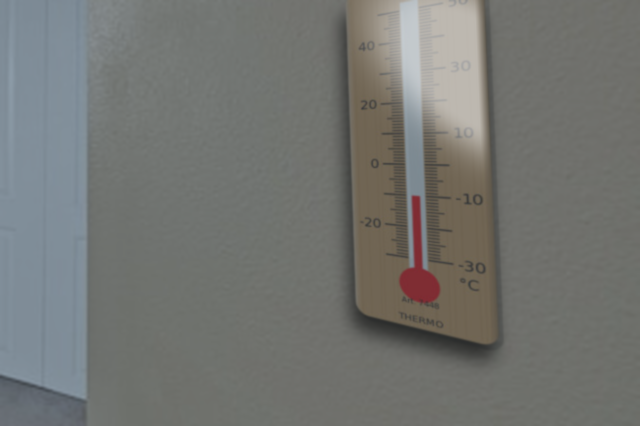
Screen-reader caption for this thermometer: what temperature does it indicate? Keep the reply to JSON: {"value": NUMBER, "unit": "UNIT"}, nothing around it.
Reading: {"value": -10, "unit": "°C"}
